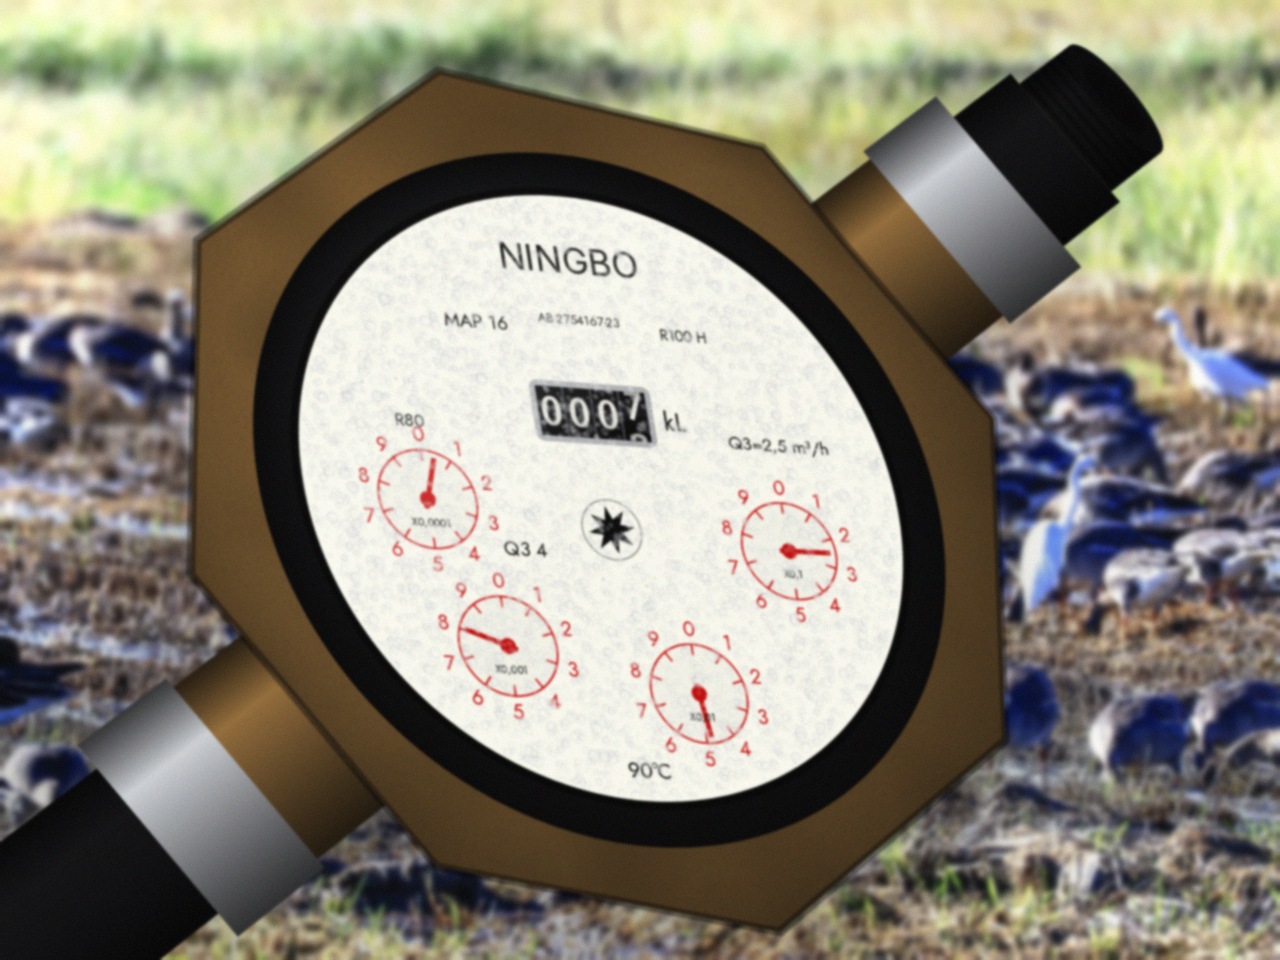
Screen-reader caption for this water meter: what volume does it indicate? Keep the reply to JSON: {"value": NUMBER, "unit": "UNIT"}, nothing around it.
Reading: {"value": 7.2480, "unit": "kL"}
